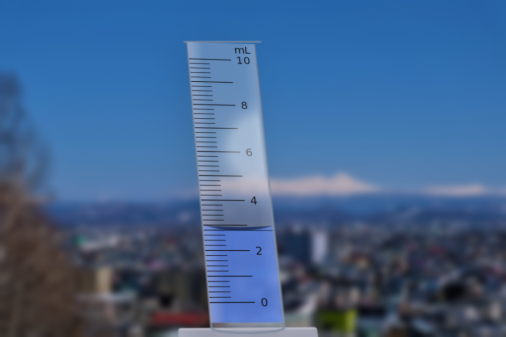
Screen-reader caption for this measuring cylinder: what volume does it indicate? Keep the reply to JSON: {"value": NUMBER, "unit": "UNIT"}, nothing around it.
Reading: {"value": 2.8, "unit": "mL"}
